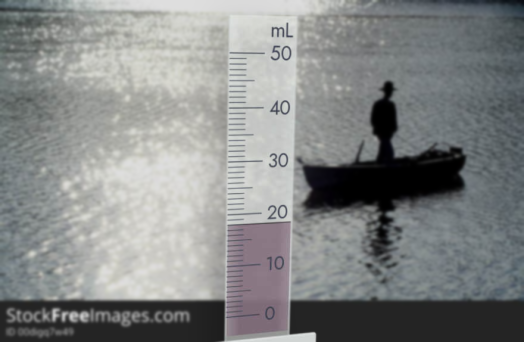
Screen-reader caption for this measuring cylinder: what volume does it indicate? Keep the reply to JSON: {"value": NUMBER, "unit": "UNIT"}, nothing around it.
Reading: {"value": 18, "unit": "mL"}
